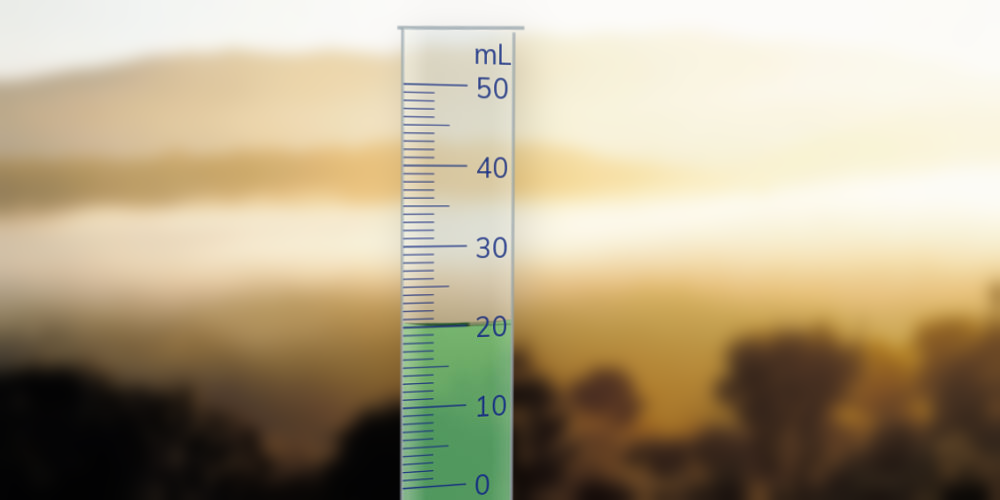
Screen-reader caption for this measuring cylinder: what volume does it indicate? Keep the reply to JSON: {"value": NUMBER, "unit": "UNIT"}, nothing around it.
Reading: {"value": 20, "unit": "mL"}
